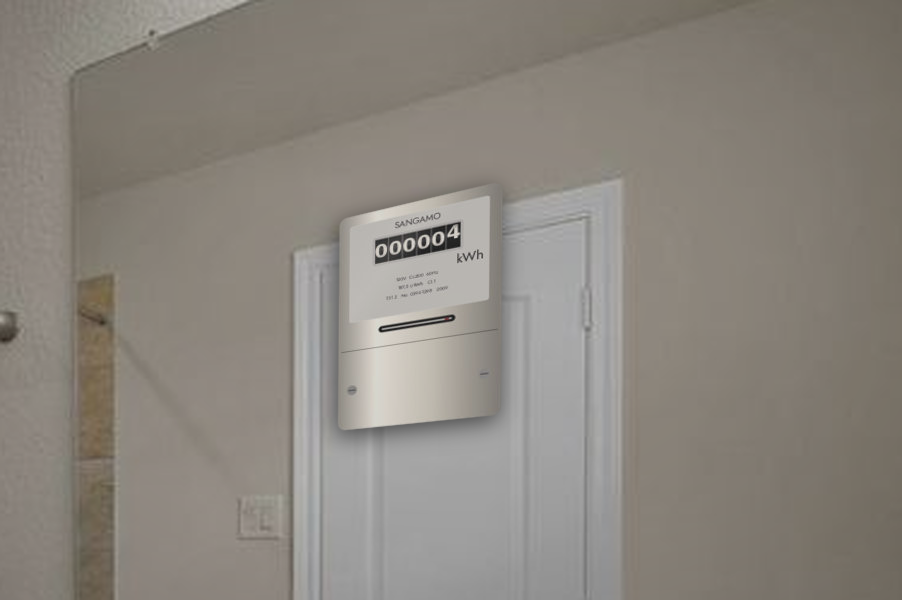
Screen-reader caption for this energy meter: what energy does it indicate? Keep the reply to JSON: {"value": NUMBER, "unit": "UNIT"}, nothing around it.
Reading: {"value": 4, "unit": "kWh"}
